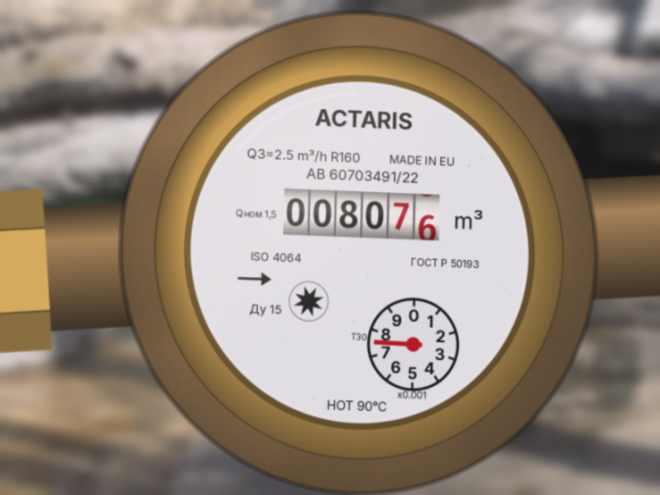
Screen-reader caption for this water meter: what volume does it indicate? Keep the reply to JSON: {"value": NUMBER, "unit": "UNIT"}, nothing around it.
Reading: {"value": 80.757, "unit": "m³"}
